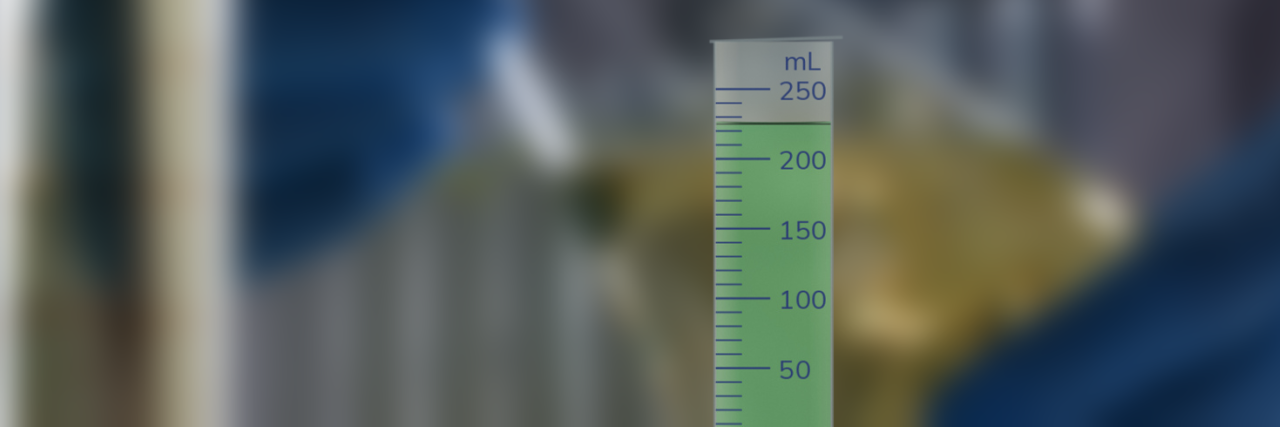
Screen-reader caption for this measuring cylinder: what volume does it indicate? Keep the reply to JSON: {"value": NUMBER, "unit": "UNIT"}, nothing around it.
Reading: {"value": 225, "unit": "mL"}
